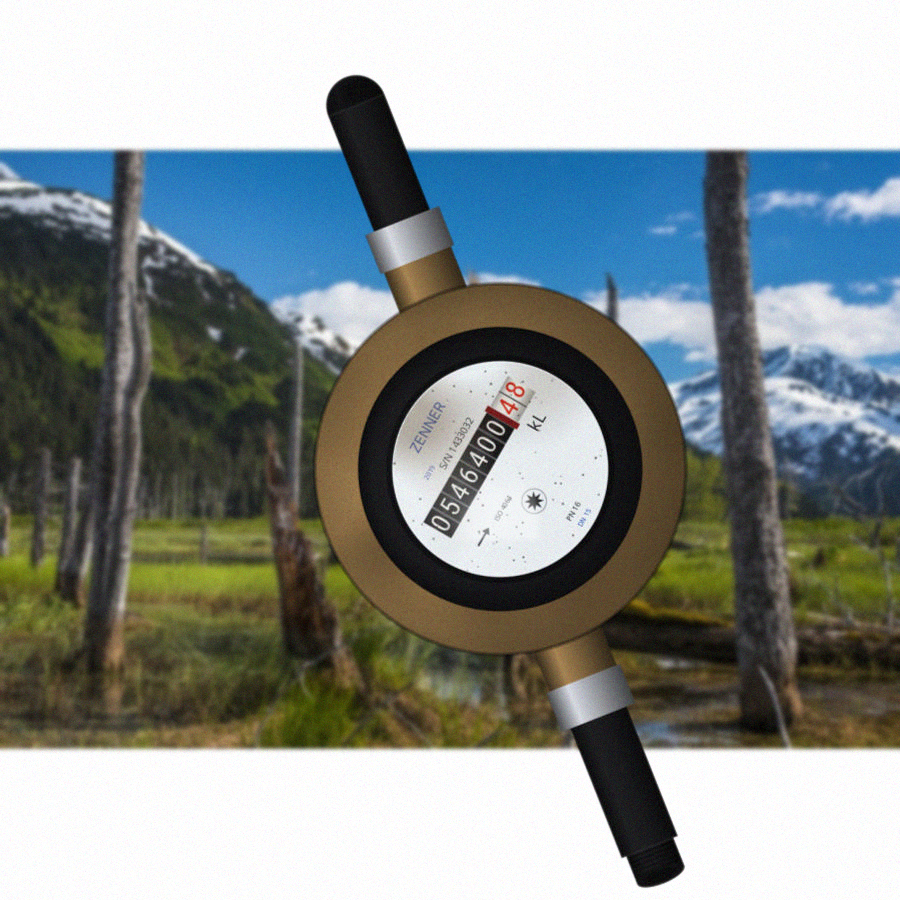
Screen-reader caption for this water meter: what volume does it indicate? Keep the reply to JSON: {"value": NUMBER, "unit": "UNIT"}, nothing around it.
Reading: {"value": 546400.48, "unit": "kL"}
